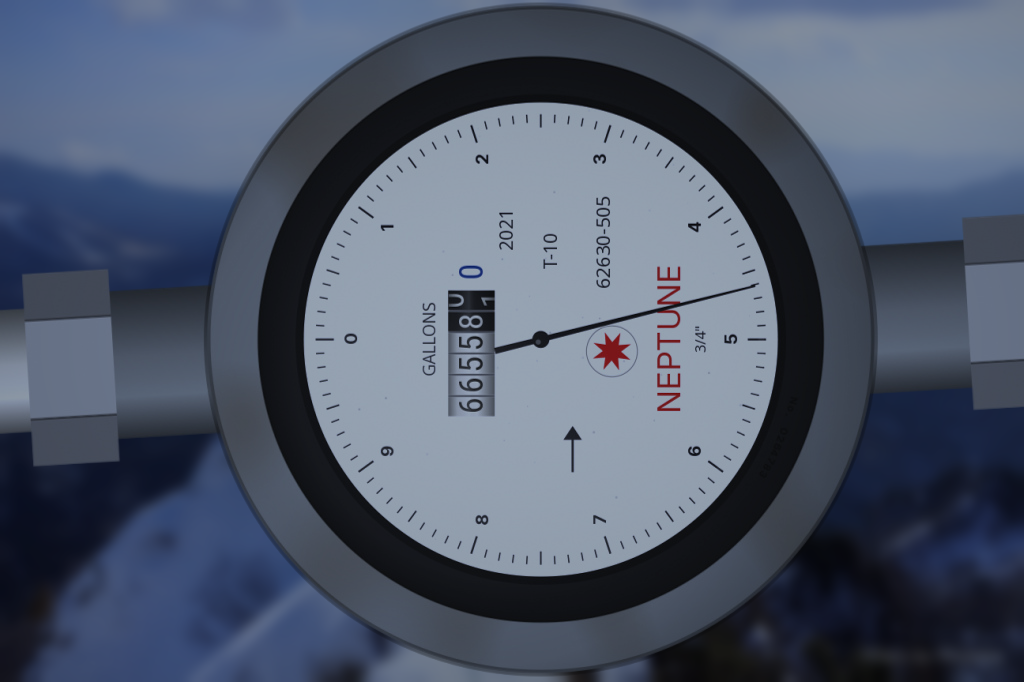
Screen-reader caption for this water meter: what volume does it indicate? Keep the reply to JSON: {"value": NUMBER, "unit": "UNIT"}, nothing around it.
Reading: {"value": 6655804.6, "unit": "gal"}
